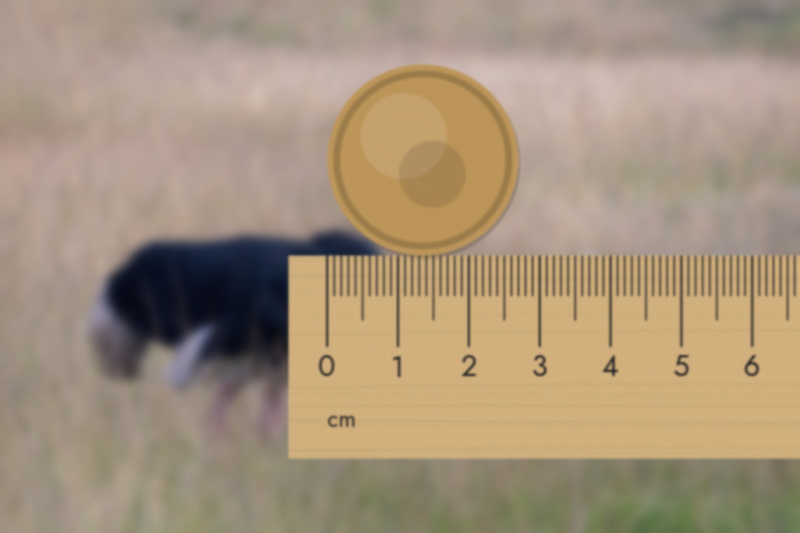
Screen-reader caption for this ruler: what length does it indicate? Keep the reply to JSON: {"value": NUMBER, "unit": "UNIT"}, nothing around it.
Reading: {"value": 2.7, "unit": "cm"}
